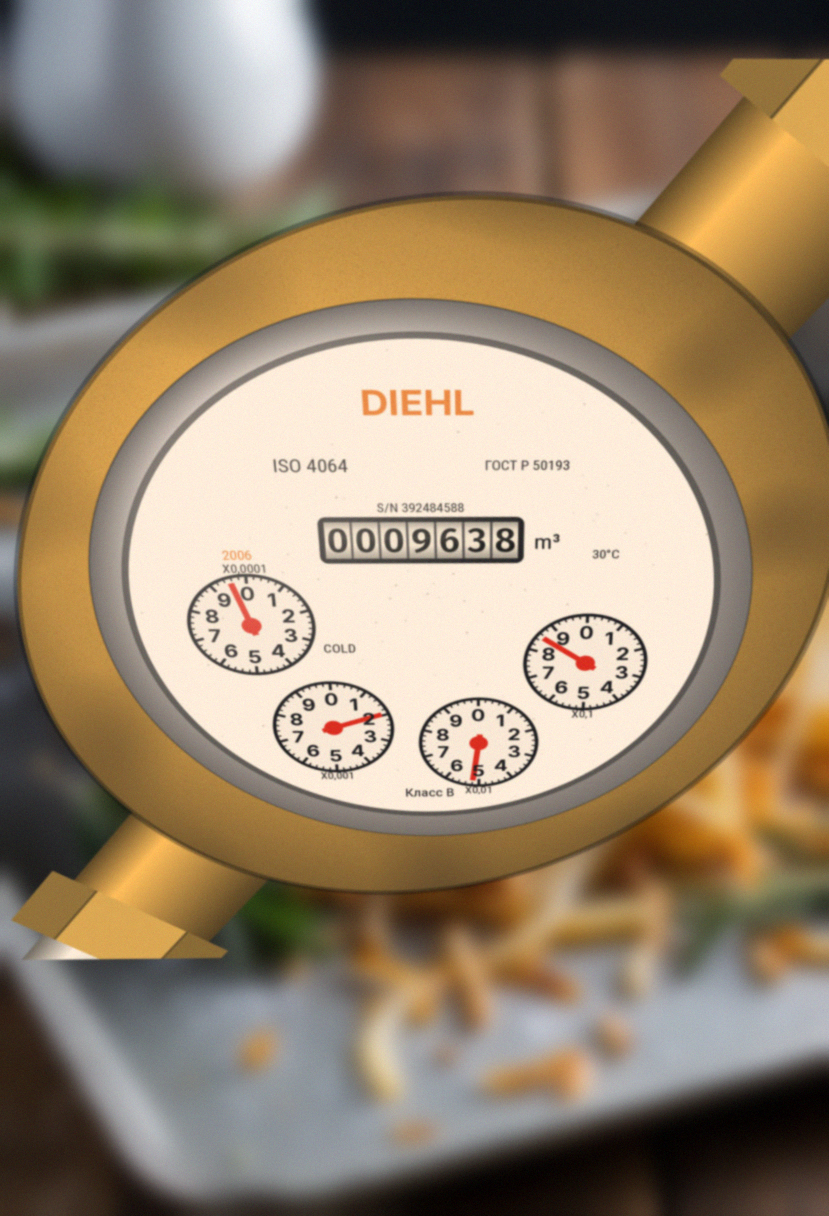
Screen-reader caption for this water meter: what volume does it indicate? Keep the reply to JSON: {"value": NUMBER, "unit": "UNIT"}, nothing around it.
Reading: {"value": 9638.8519, "unit": "m³"}
